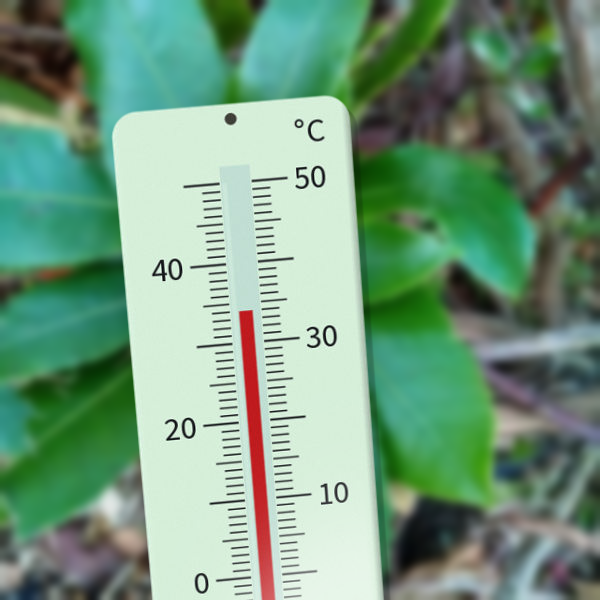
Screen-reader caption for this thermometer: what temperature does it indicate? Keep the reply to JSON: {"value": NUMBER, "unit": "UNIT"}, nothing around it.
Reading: {"value": 34, "unit": "°C"}
